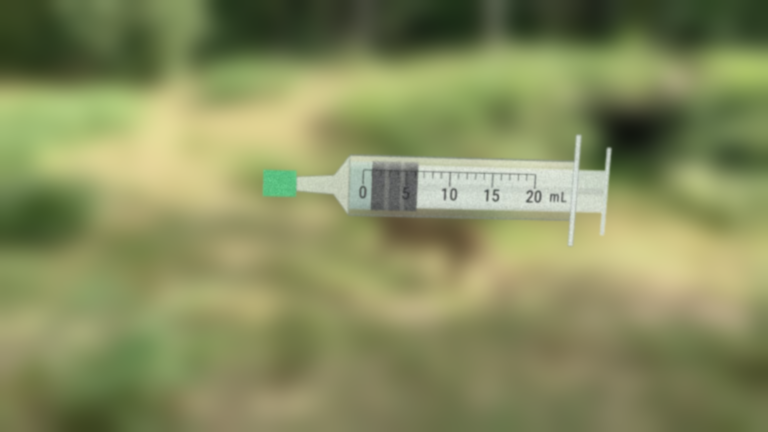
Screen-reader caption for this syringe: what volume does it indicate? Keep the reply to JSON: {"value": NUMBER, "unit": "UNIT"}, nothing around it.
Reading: {"value": 1, "unit": "mL"}
